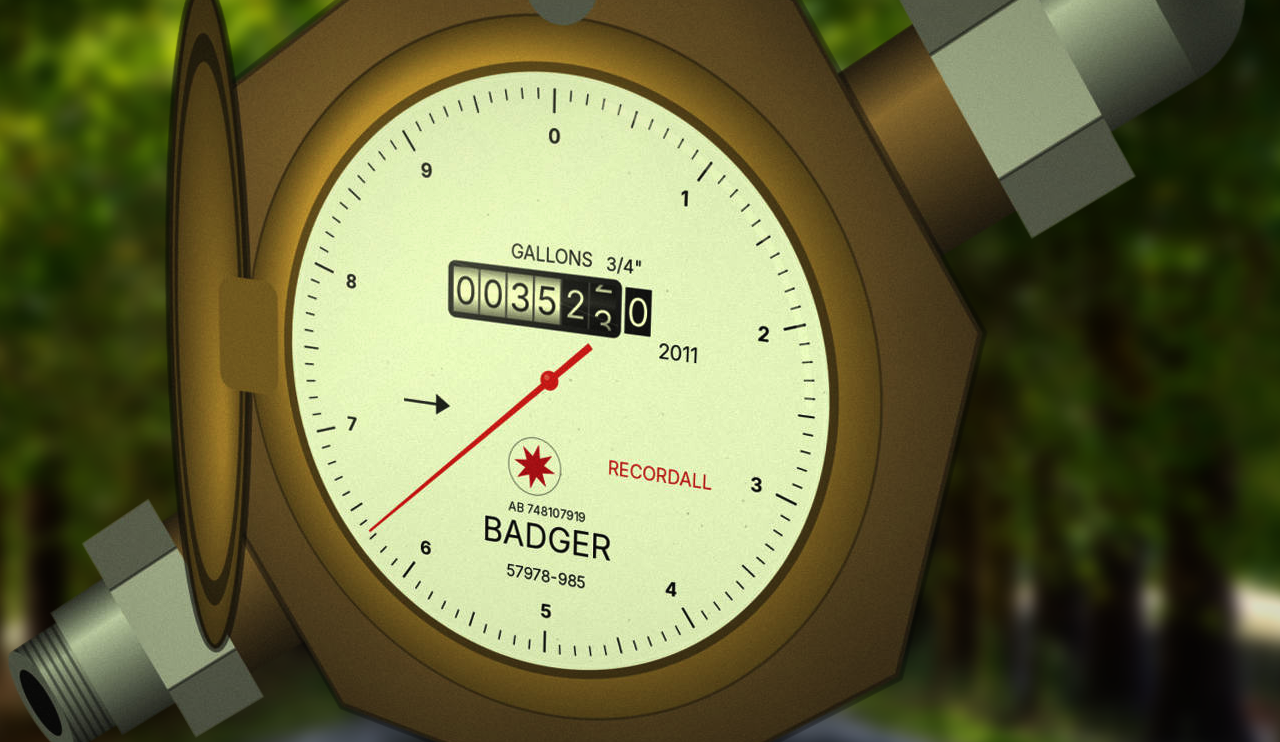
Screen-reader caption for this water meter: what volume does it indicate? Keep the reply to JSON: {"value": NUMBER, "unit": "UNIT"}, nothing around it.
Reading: {"value": 35226.3, "unit": "gal"}
